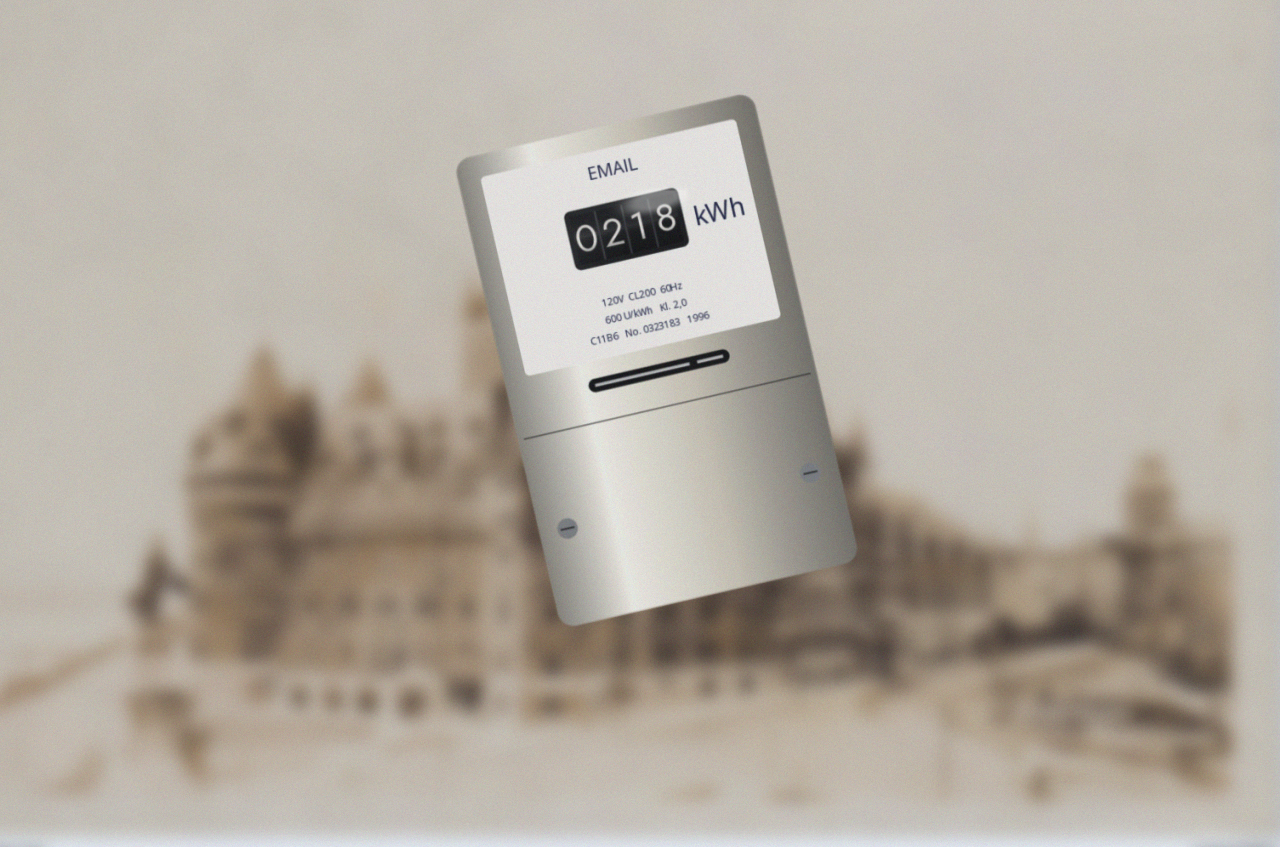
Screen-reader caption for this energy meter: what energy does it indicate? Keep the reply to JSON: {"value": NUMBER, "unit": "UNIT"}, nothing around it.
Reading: {"value": 218, "unit": "kWh"}
